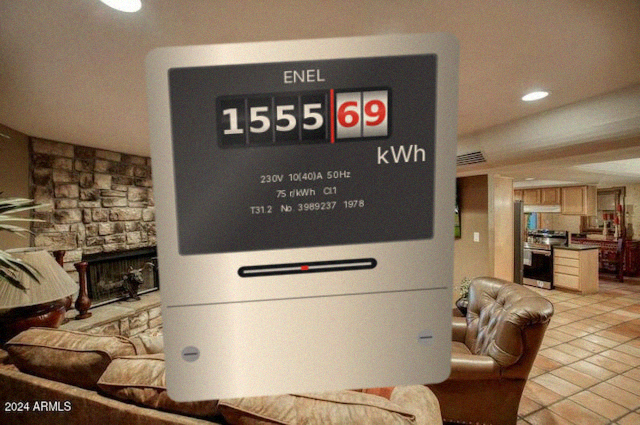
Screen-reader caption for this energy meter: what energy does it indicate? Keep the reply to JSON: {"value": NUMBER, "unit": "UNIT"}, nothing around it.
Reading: {"value": 1555.69, "unit": "kWh"}
